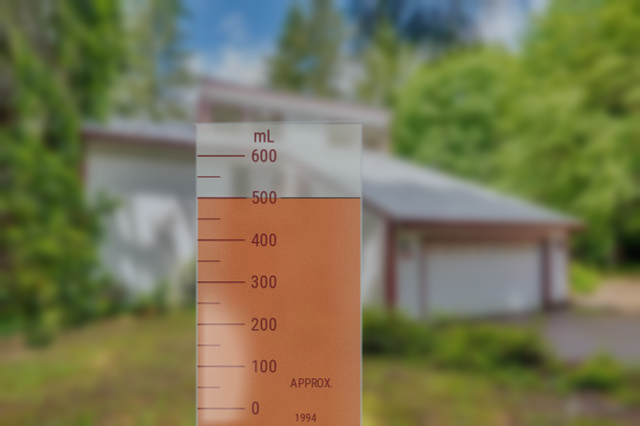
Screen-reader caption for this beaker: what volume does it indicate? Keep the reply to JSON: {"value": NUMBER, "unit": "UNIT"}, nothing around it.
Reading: {"value": 500, "unit": "mL"}
